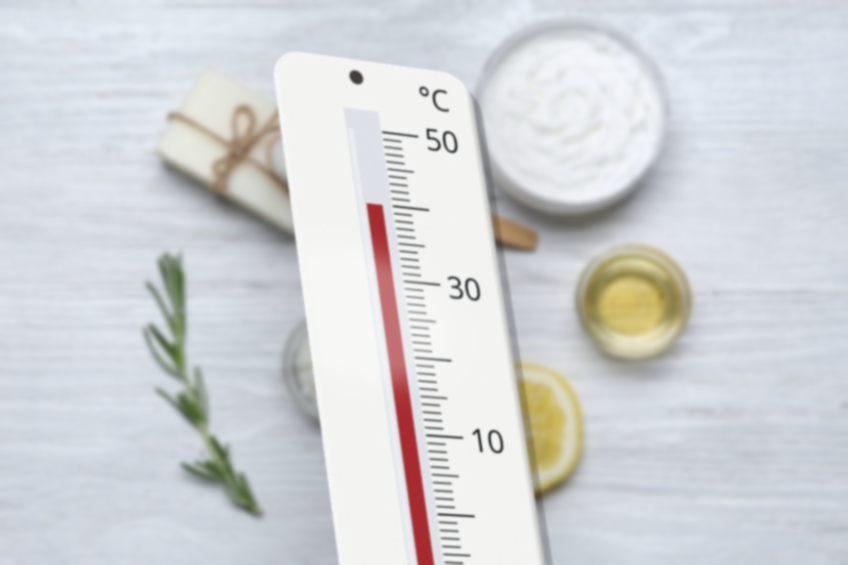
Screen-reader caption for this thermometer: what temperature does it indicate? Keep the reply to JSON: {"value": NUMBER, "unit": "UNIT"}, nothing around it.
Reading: {"value": 40, "unit": "°C"}
